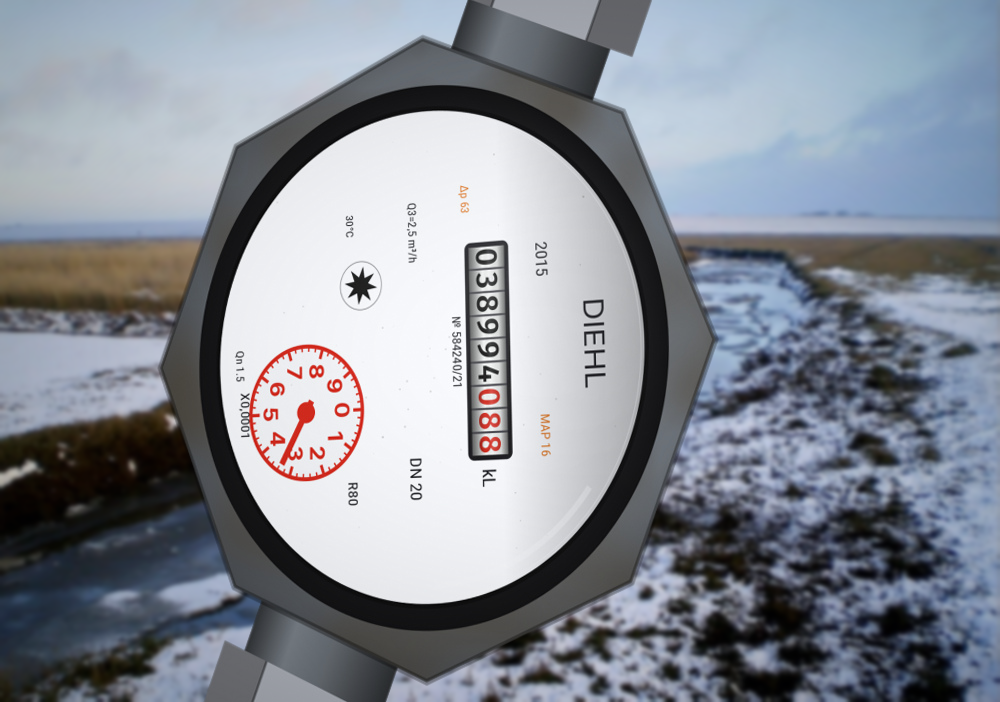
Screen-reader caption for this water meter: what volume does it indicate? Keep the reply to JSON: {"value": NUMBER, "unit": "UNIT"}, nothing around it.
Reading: {"value": 38994.0883, "unit": "kL"}
